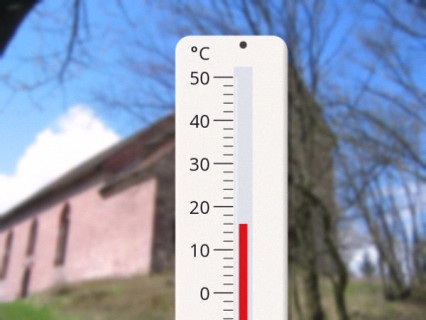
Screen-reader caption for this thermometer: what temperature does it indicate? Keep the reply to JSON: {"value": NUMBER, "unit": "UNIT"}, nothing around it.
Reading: {"value": 16, "unit": "°C"}
